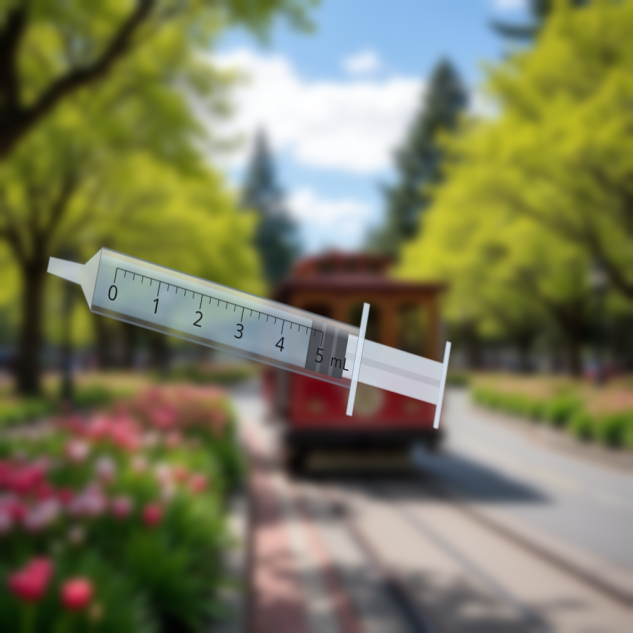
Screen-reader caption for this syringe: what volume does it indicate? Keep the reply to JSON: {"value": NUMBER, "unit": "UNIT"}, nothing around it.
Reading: {"value": 4.7, "unit": "mL"}
